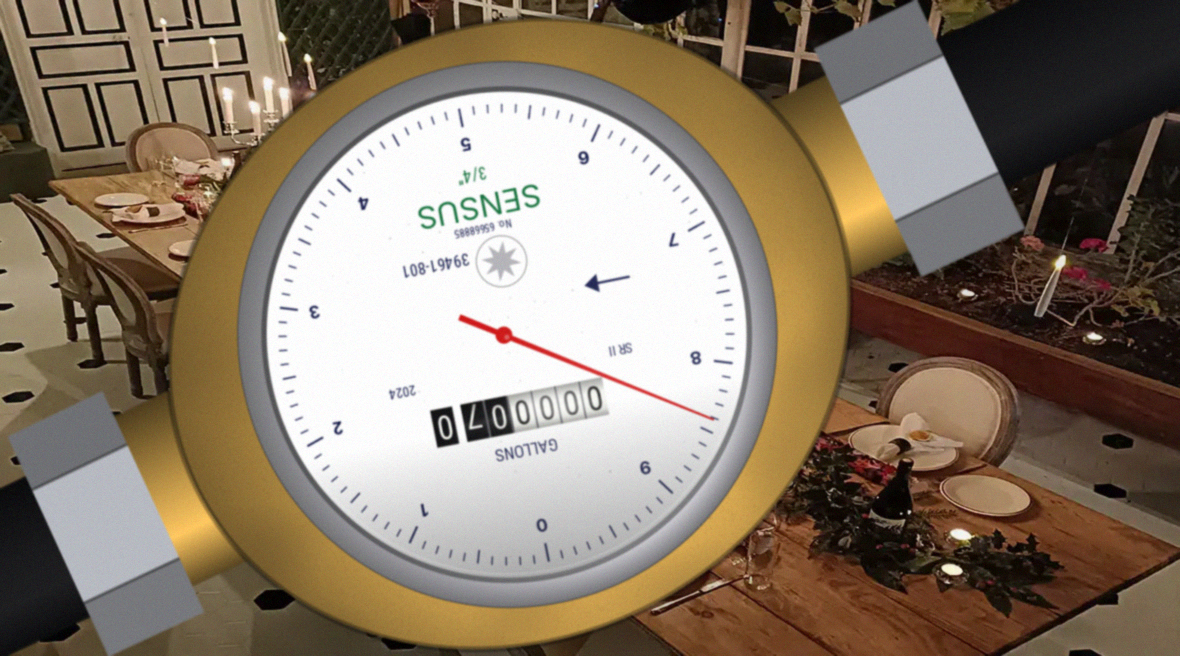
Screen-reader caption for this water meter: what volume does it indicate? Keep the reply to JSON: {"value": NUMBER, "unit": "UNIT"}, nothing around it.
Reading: {"value": 68.4, "unit": "gal"}
